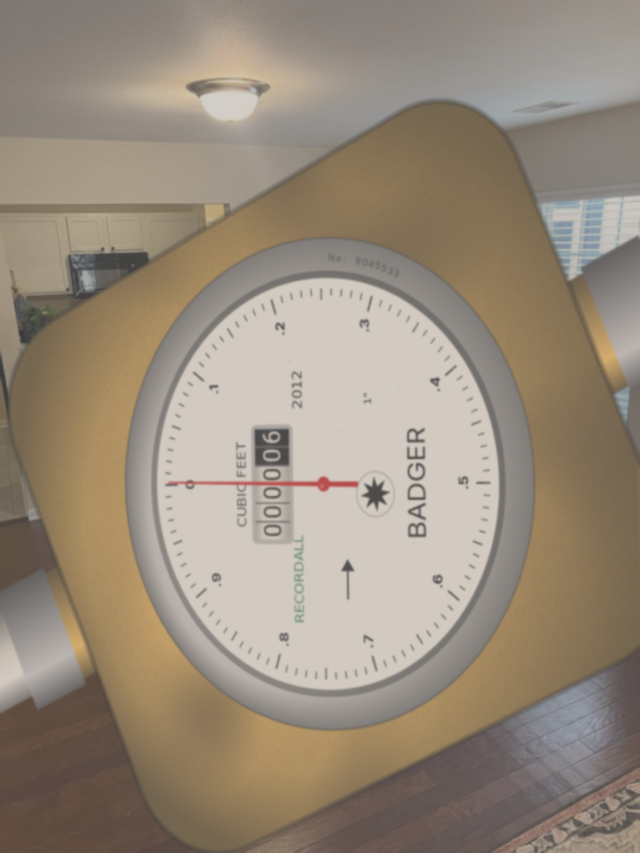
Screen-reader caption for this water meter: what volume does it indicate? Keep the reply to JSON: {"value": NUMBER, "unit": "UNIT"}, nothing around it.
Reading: {"value": 6.00, "unit": "ft³"}
